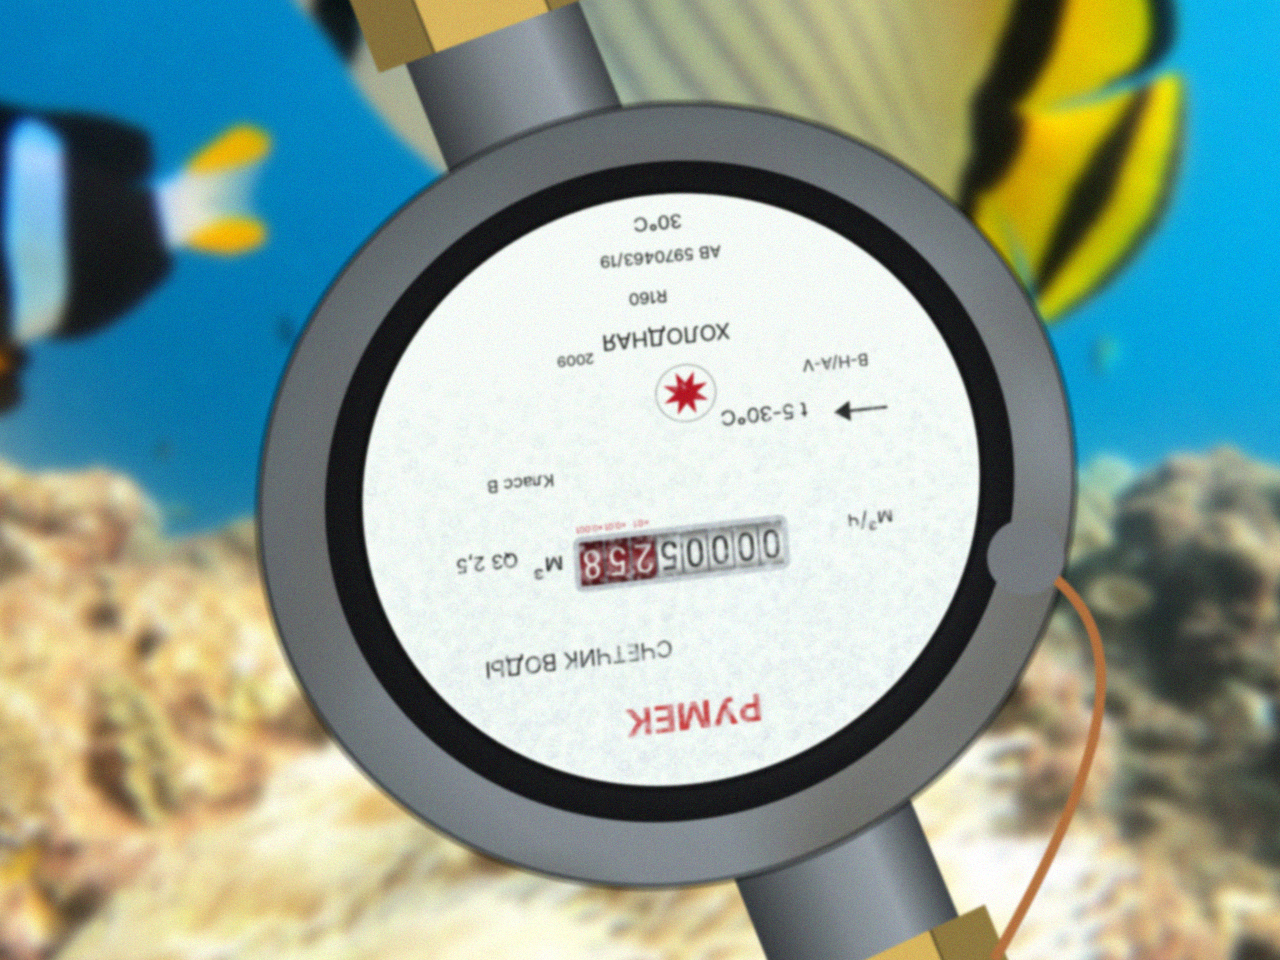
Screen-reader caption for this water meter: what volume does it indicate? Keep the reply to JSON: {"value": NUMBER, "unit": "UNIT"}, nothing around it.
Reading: {"value": 5.258, "unit": "m³"}
